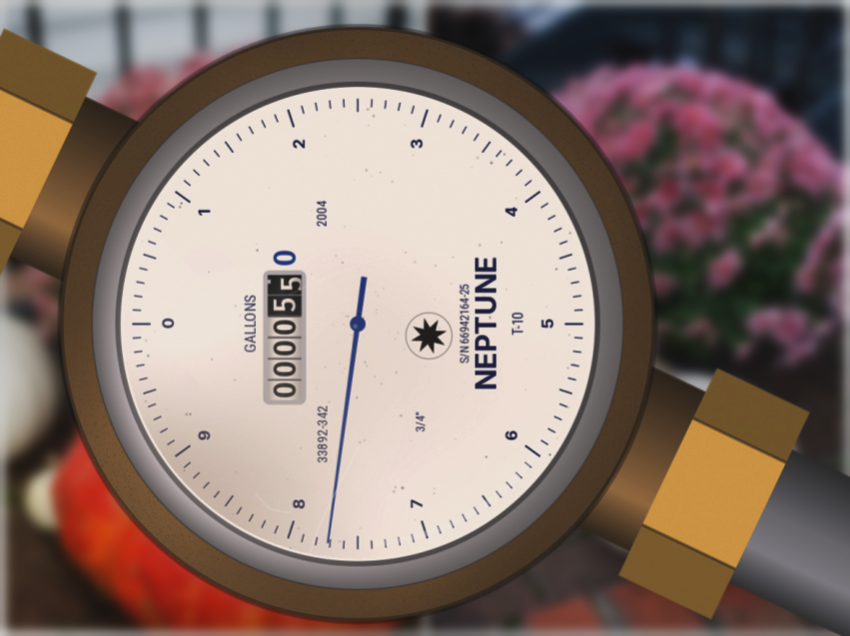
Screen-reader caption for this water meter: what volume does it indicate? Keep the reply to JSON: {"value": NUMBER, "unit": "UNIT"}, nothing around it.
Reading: {"value": 547.7, "unit": "gal"}
